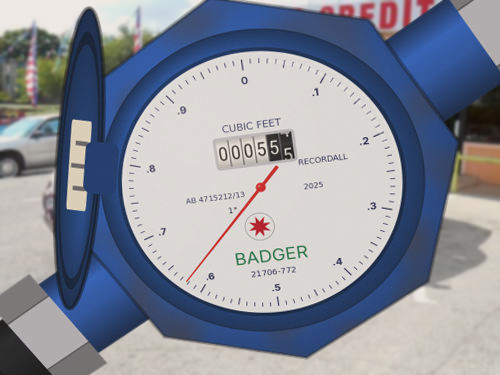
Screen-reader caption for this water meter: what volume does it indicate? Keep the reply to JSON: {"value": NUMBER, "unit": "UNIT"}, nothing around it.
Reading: {"value": 554.62, "unit": "ft³"}
